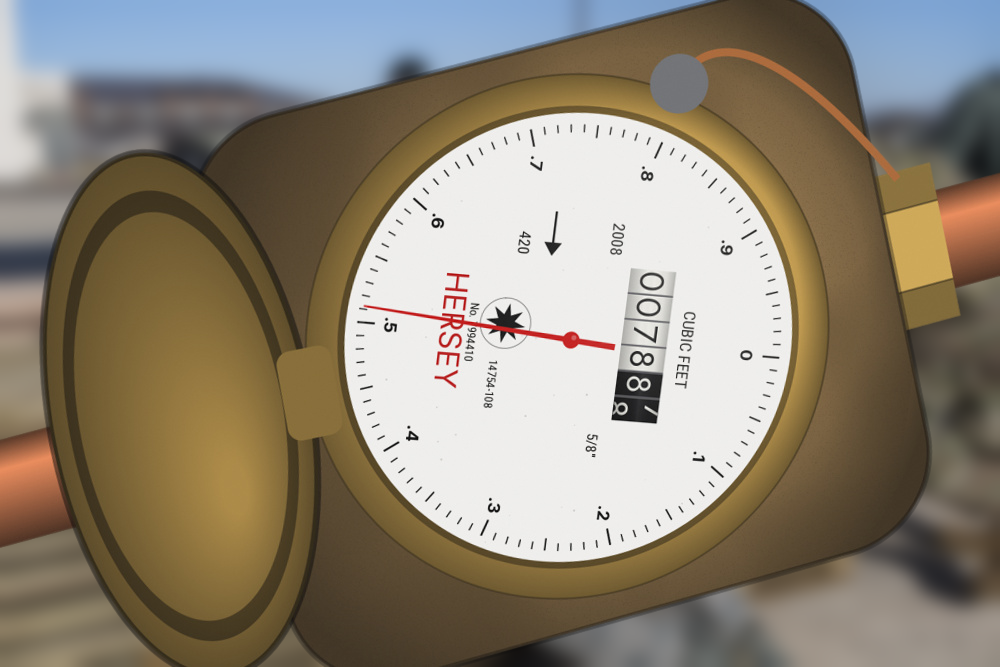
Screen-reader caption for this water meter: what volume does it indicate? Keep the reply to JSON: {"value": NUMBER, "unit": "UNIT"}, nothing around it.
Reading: {"value": 7887.51, "unit": "ft³"}
